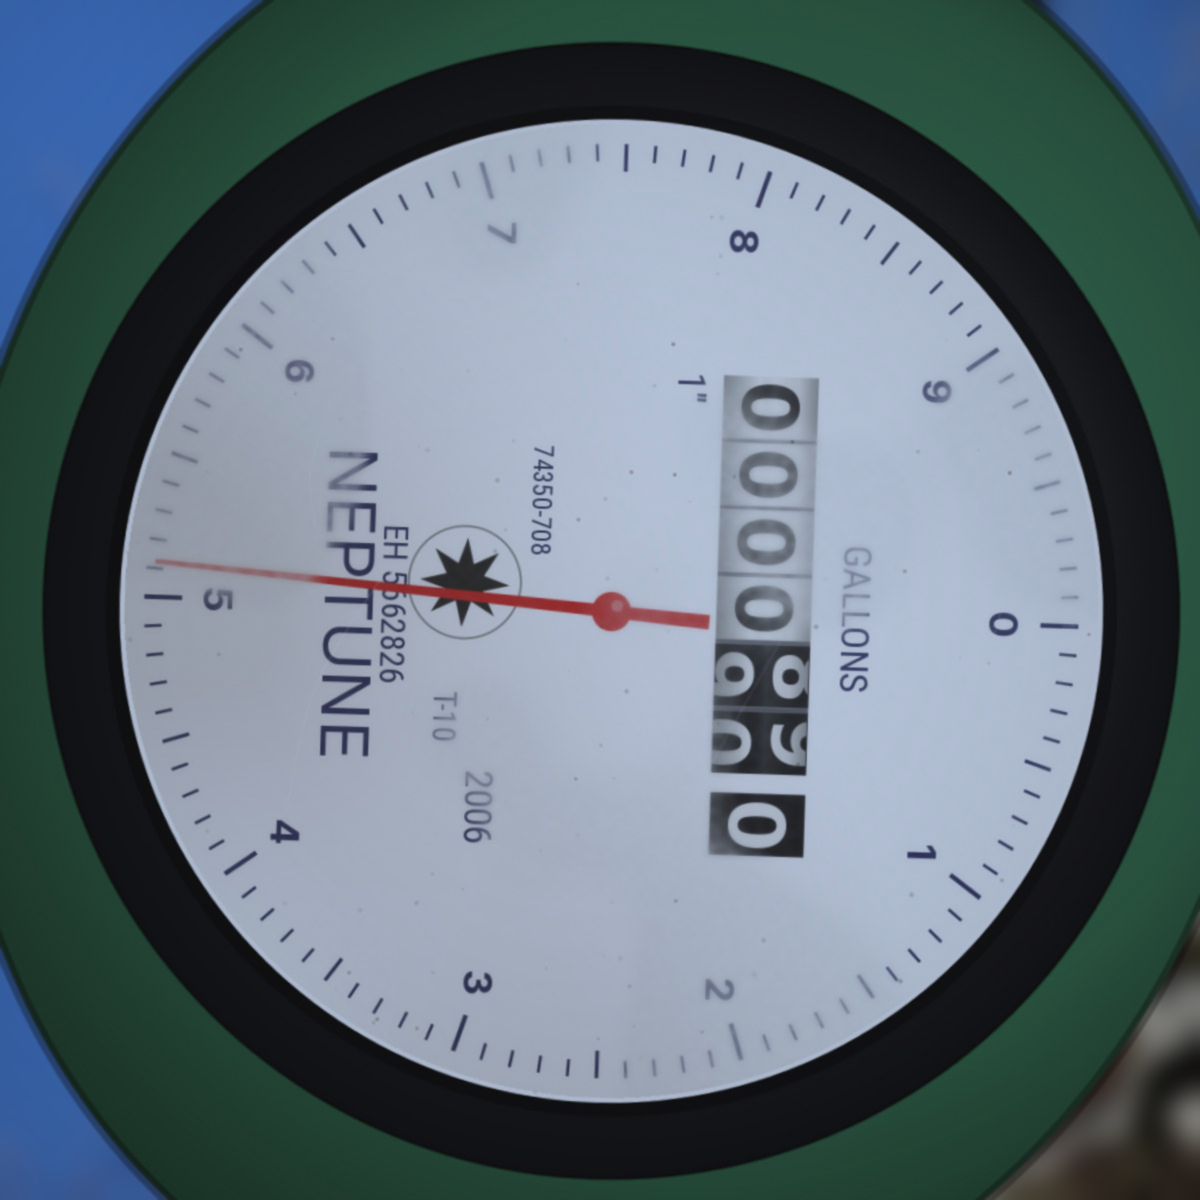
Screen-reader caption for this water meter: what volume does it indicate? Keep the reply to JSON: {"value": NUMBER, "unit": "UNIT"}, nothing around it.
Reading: {"value": 895.1, "unit": "gal"}
